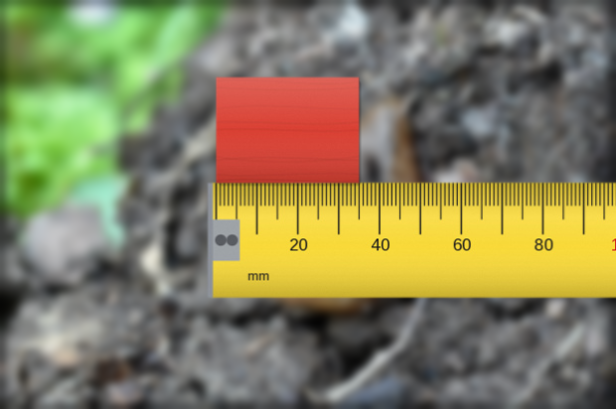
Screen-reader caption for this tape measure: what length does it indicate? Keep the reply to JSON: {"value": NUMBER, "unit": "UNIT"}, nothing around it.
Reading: {"value": 35, "unit": "mm"}
